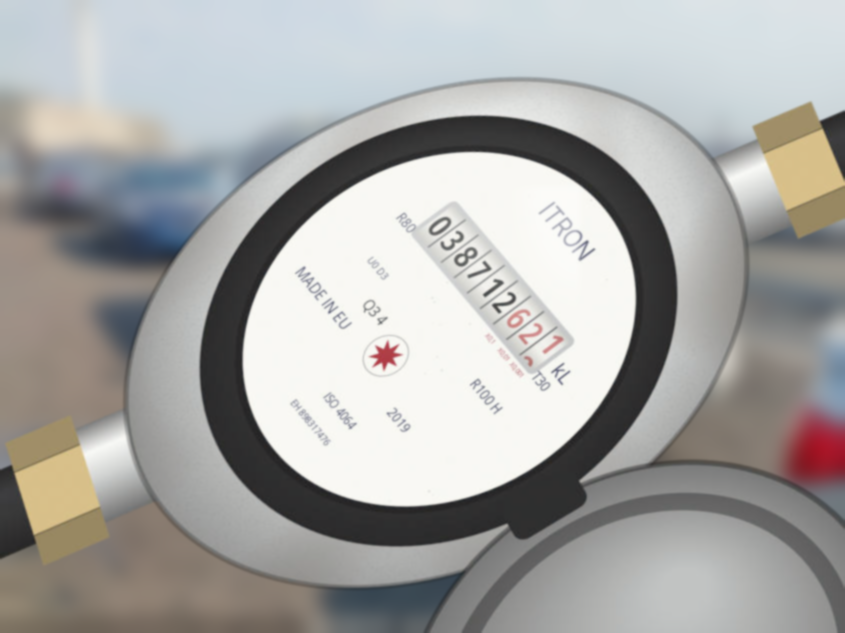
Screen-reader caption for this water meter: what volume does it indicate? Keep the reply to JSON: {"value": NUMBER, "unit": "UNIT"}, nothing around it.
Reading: {"value": 38712.621, "unit": "kL"}
